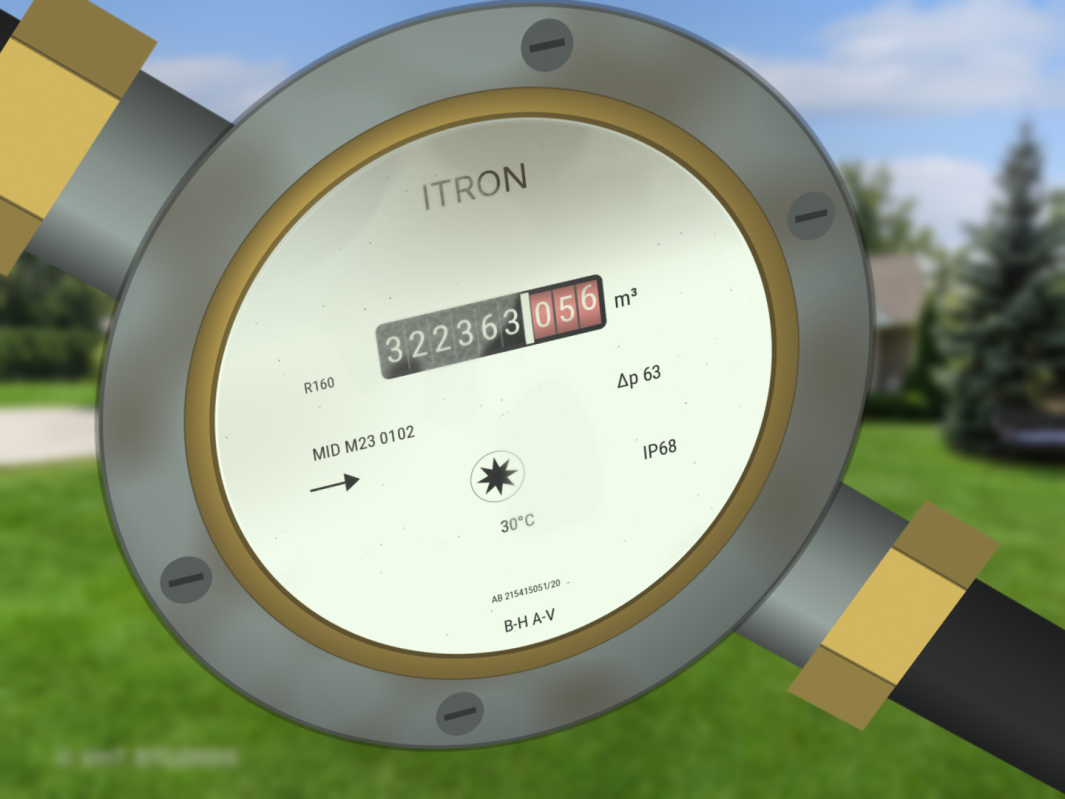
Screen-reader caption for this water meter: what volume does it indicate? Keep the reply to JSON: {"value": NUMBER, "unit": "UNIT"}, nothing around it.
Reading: {"value": 322363.056, "unit": "m³"}
